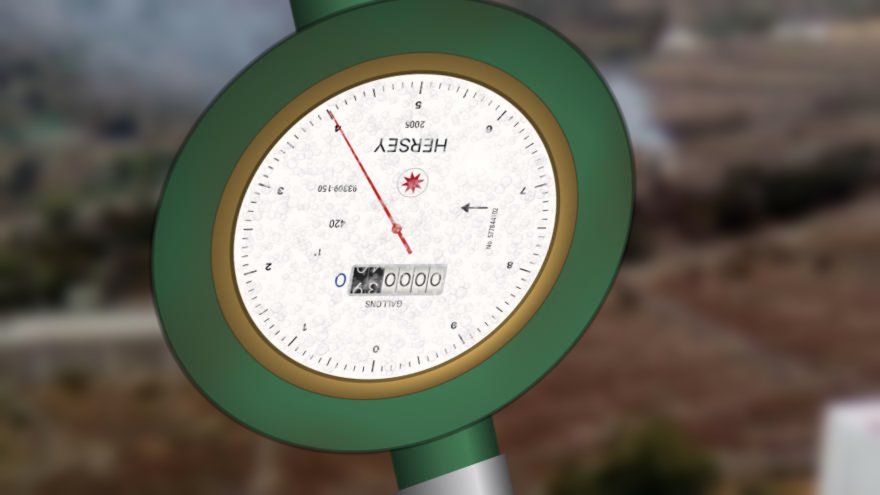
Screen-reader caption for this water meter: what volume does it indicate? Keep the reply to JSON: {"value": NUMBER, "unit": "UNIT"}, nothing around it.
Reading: {"value": 394.0, "unit": "gal"}
